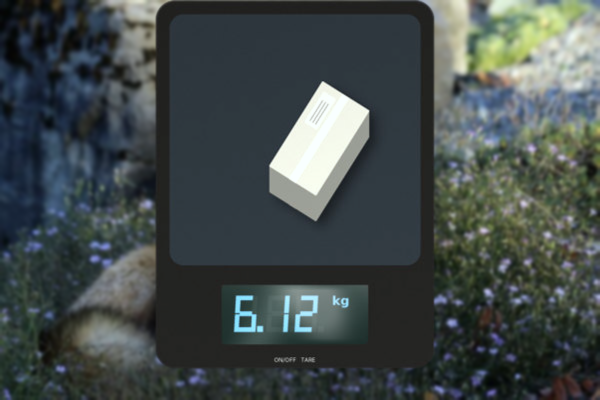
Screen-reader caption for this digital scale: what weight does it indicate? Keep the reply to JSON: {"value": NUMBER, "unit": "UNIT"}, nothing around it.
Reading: {"value": 6.12, "unit": "kg"}
